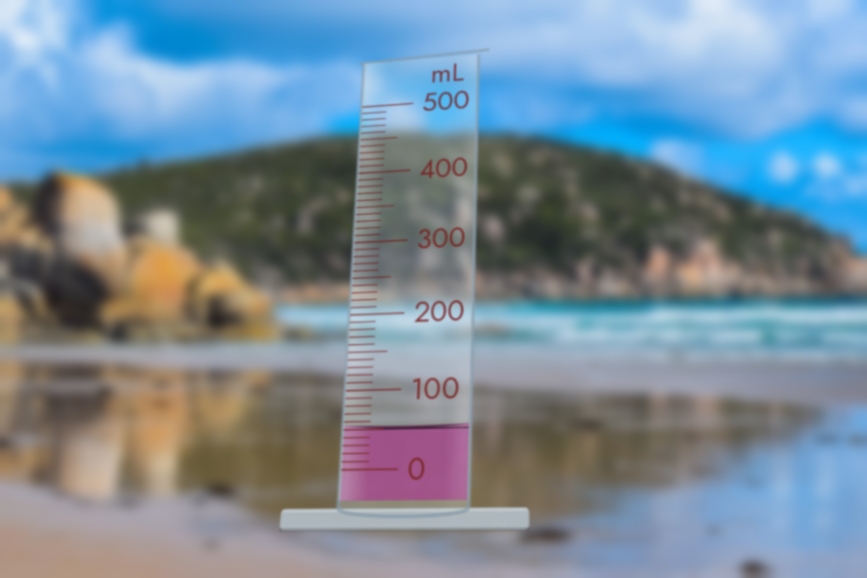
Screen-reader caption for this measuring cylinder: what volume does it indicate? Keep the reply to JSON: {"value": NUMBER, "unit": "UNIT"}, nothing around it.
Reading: {"value": 50, "unit": "mL"}
